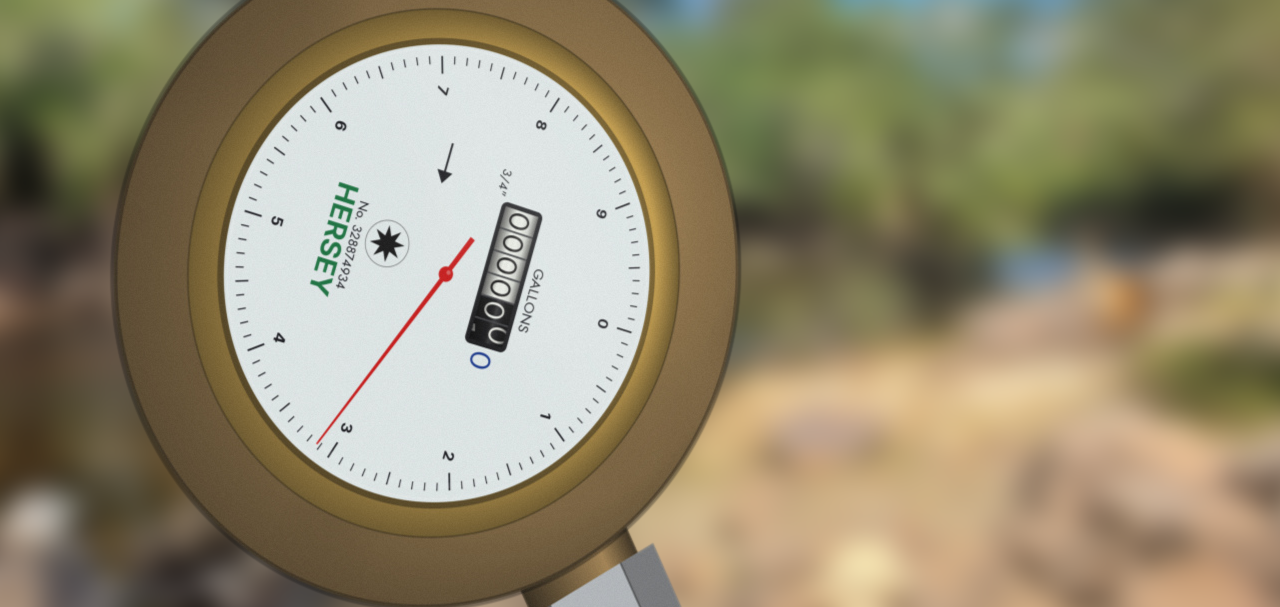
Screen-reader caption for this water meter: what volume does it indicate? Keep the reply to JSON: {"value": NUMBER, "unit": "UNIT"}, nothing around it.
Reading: {"value": 3.1, "unit": "gal"}
